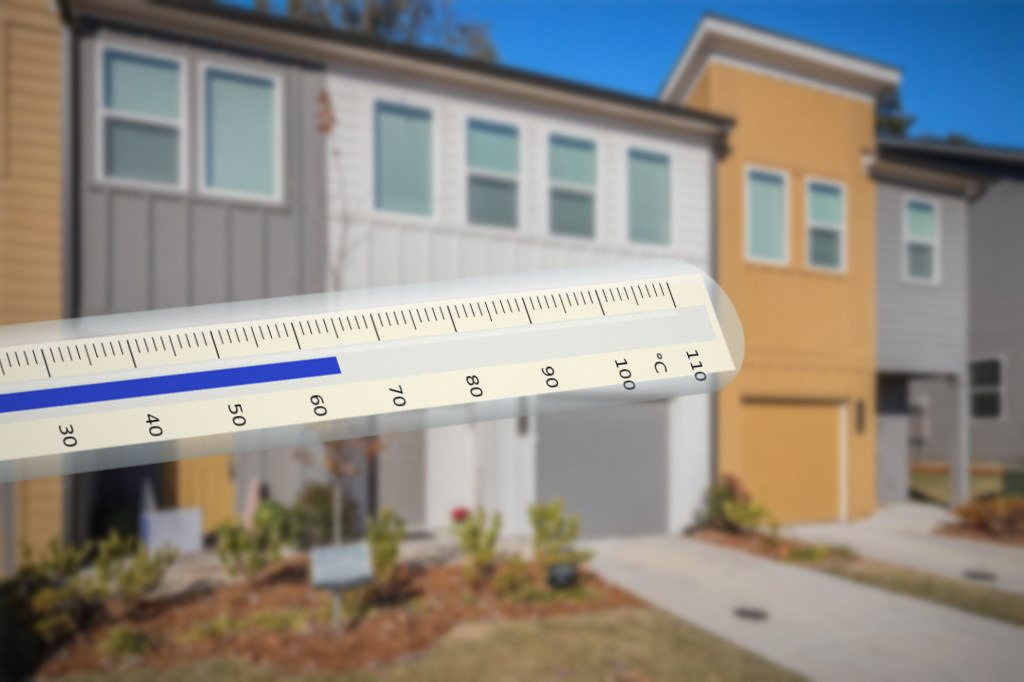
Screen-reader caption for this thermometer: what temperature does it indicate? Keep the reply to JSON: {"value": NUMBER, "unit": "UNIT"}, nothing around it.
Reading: {"value": 64, "unit": "°C"}
